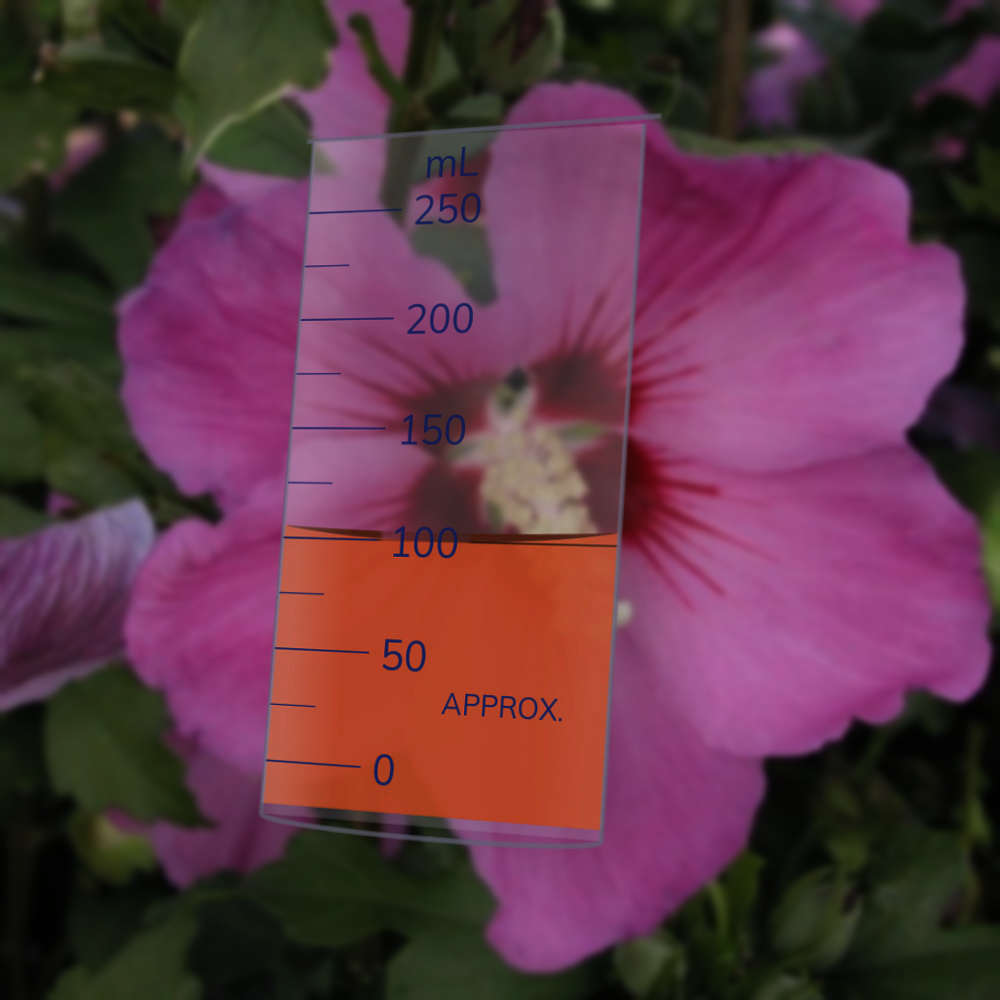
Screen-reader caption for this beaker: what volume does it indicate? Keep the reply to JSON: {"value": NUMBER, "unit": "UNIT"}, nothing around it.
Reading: {"value": 100, "unit": "mL"}
